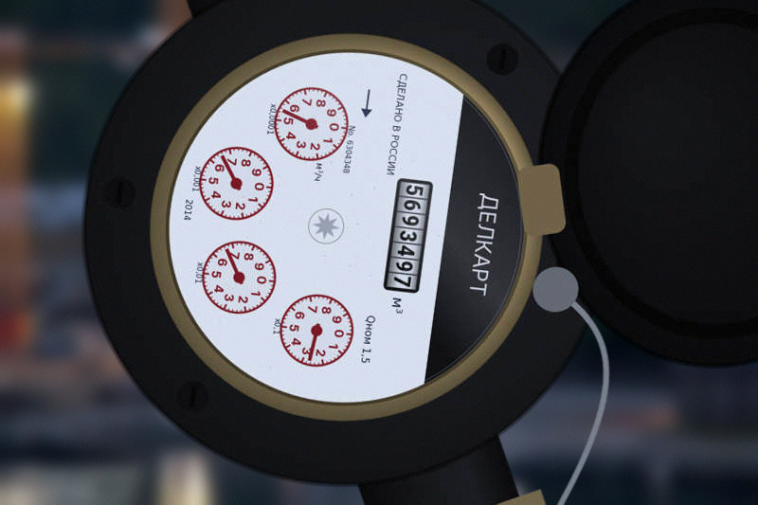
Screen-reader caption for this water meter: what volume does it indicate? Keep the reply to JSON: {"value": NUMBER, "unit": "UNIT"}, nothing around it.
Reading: {"value": 5693497.2665, "unit": "m³"}
